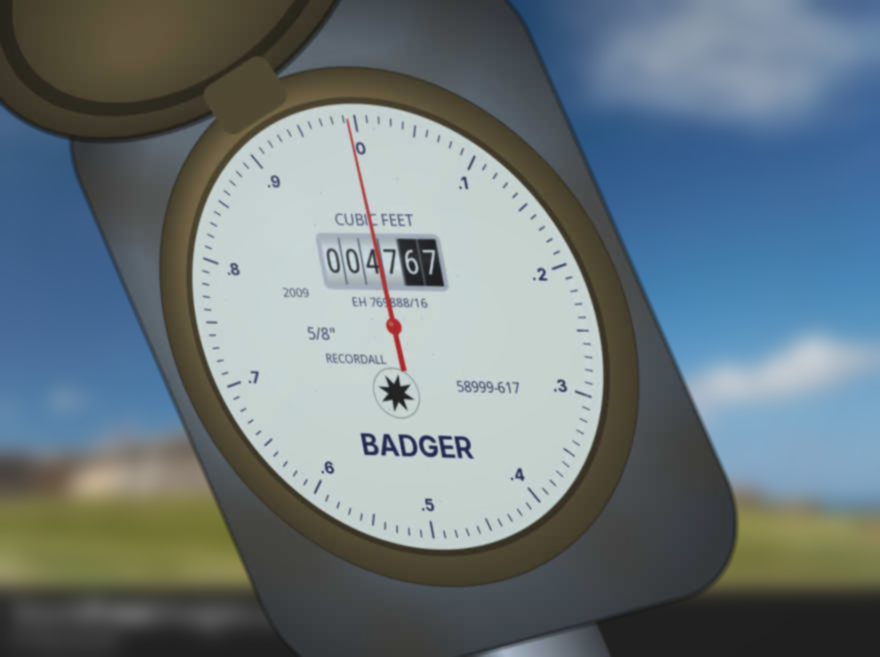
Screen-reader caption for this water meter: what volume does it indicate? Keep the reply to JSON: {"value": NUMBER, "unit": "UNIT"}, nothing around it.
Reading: {"value": 4766.99, "unit": "ft³"}
